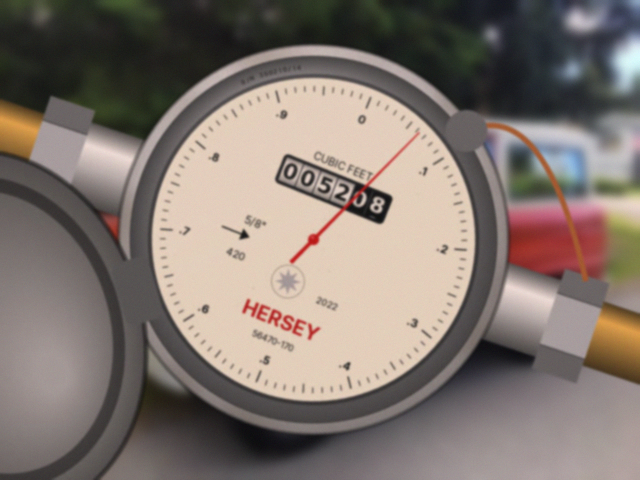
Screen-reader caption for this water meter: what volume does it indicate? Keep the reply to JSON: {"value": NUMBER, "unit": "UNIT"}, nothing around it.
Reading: {"value": 5208.06, "unit": "ft³"}
